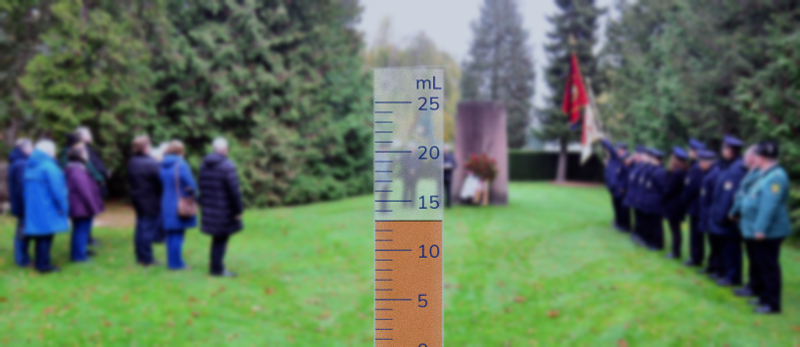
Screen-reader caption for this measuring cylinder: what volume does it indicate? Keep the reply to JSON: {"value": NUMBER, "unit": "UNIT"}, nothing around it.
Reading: {"value": 13, "unit": "mL"}
